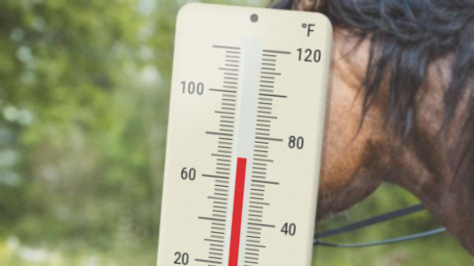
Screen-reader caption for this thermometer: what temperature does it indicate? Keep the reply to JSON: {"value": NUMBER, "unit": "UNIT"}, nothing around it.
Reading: {"value": 70, "unit": "°F"}
